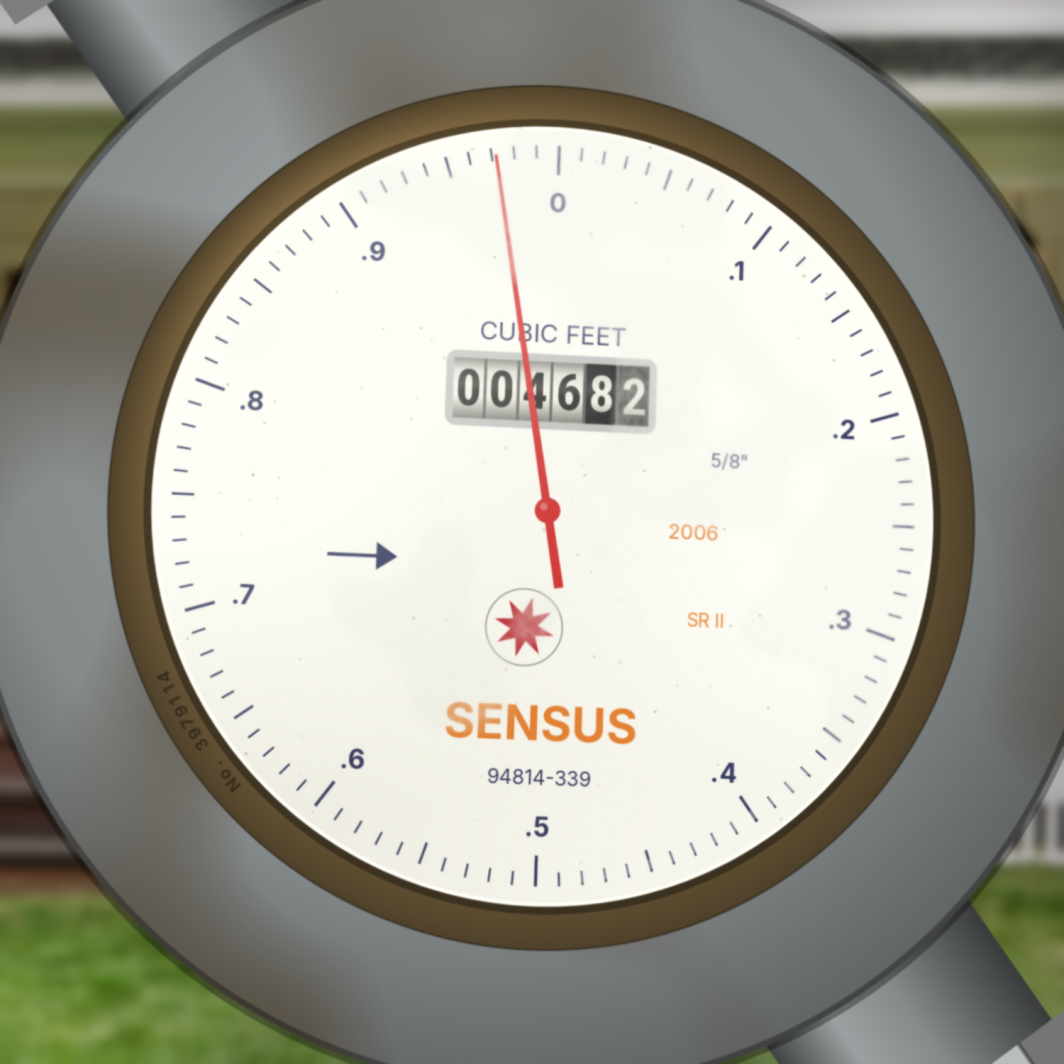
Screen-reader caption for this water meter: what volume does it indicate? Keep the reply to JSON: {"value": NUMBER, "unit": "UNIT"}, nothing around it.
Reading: {"value": 4681.97, "unit": "ft³"}
